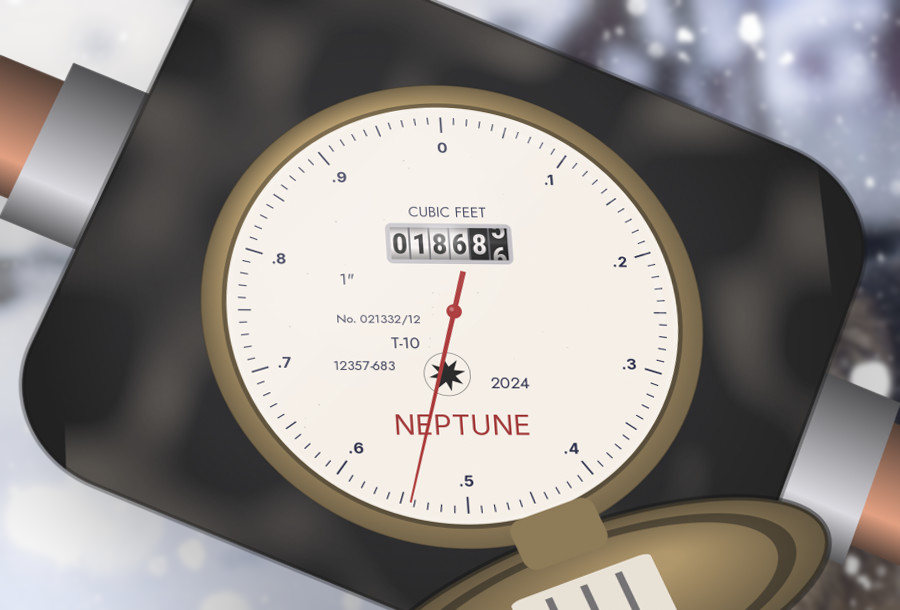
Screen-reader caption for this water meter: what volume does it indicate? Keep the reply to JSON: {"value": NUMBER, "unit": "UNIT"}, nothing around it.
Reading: {"value": 18685.54, "unit": "ft³"}
